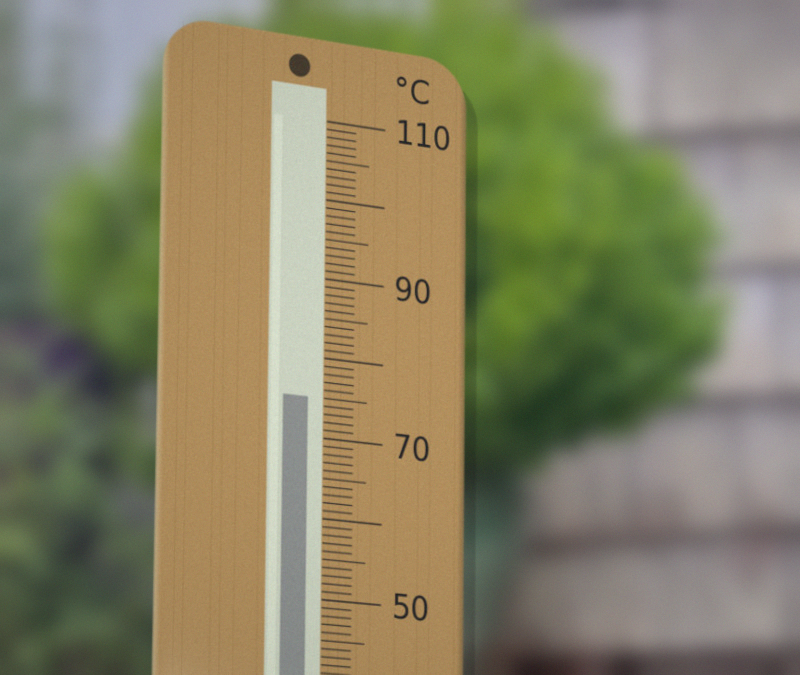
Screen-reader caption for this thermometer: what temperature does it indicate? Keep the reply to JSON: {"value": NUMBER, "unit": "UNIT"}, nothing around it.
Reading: {"value": 75, "unit": "°C"}
